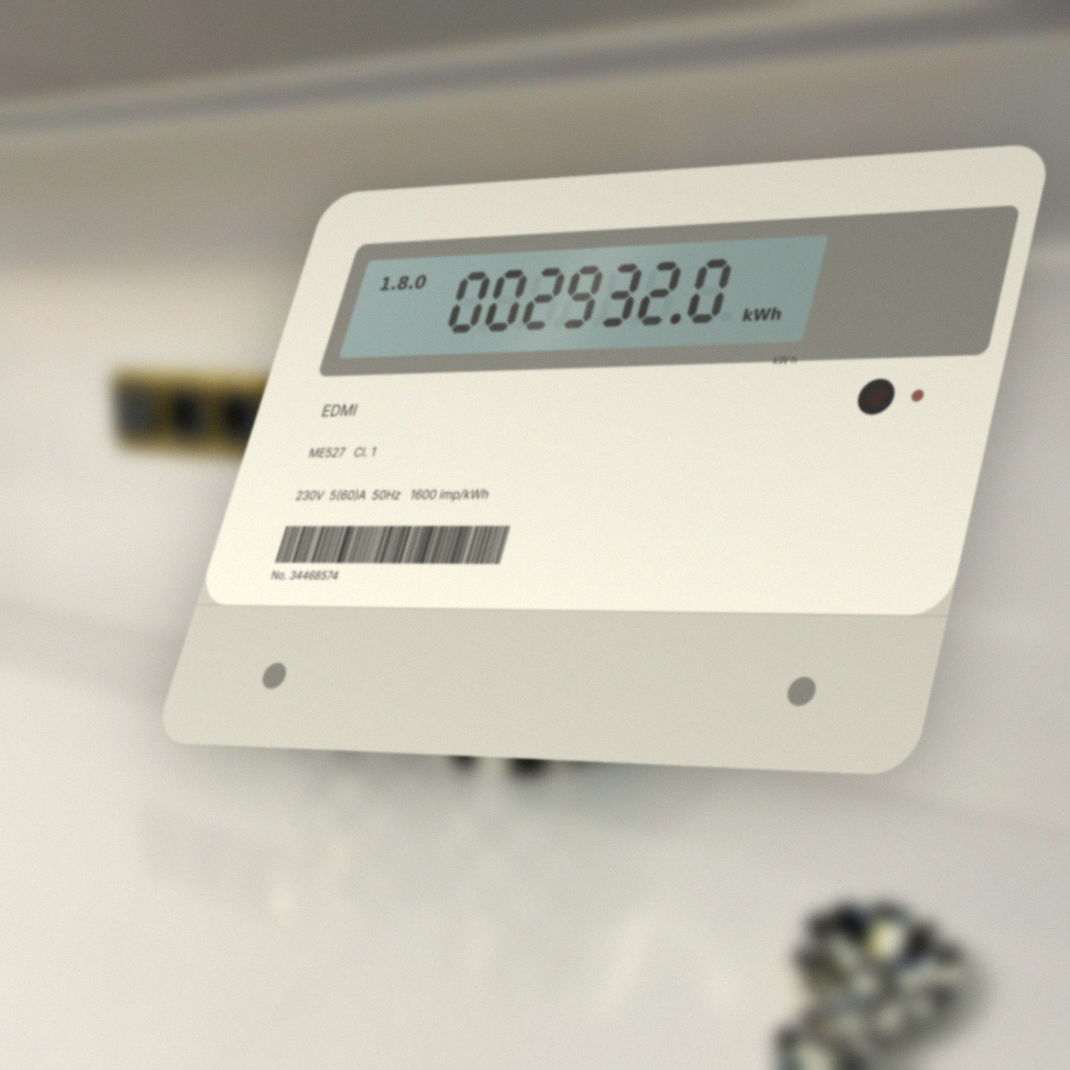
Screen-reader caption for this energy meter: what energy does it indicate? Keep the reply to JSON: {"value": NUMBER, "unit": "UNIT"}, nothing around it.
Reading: {"value": 2932.0, "unit": "kWh"}
